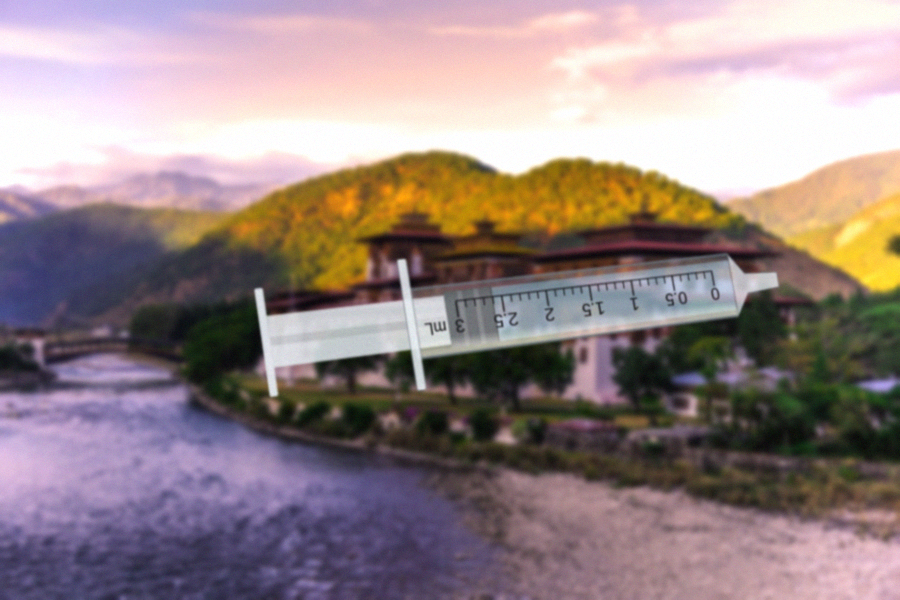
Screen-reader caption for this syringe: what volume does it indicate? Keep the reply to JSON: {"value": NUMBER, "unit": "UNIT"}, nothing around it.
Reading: {"value": 2.6, "unit": "mL"}
